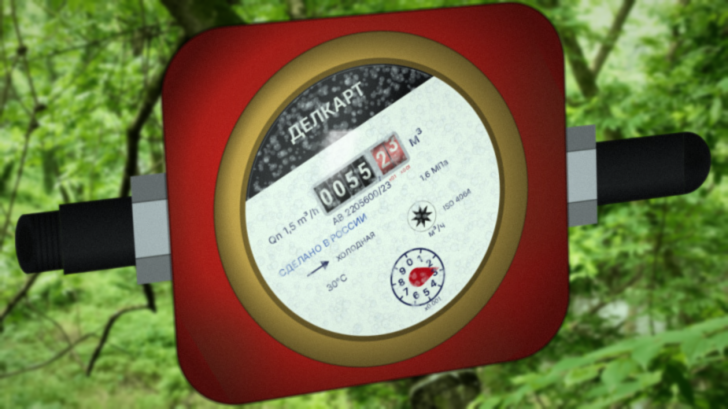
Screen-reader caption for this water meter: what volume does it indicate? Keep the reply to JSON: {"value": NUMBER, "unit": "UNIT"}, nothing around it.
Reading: {"value": 55.232, "unit": "m³"}
